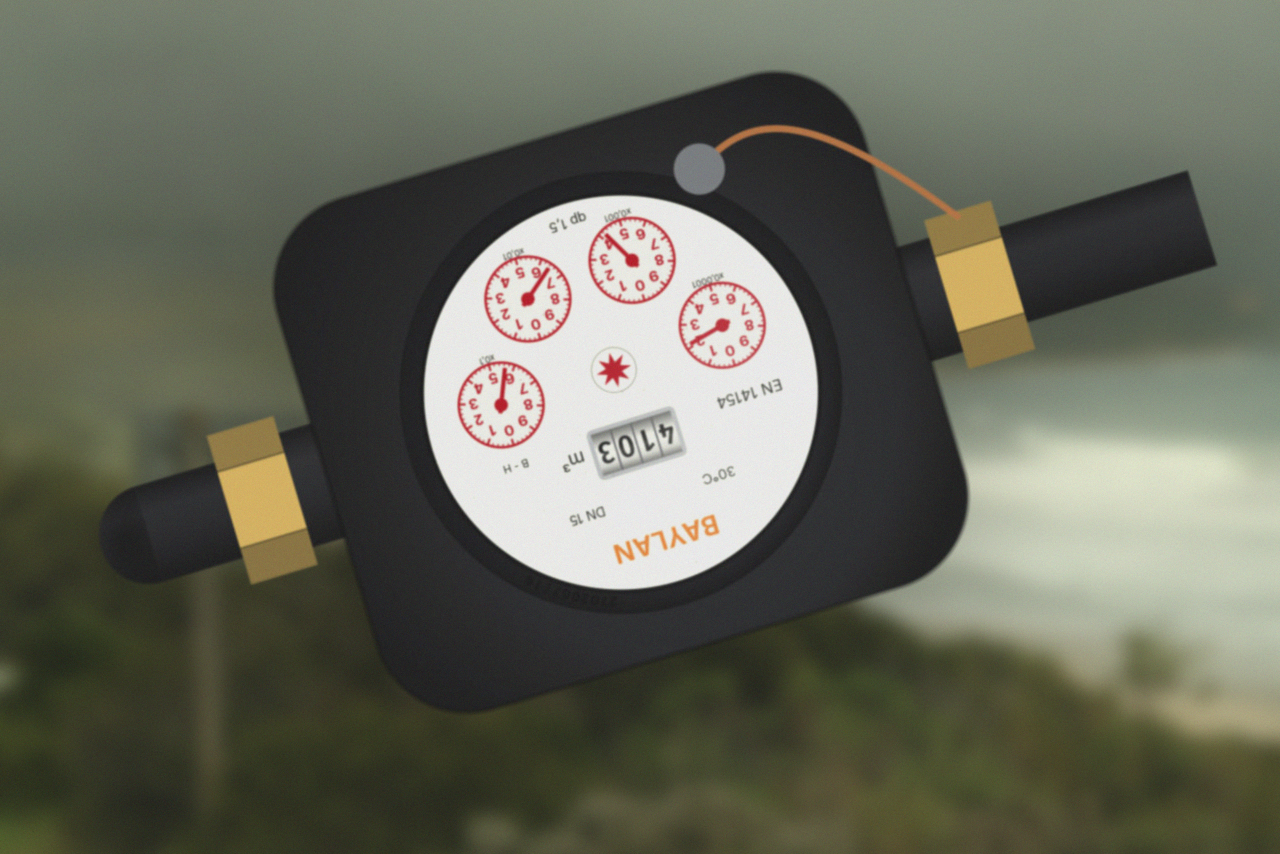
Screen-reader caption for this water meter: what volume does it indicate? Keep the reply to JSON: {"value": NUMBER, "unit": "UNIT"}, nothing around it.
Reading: {"value": 4103.5642, "unit": "m³"}
